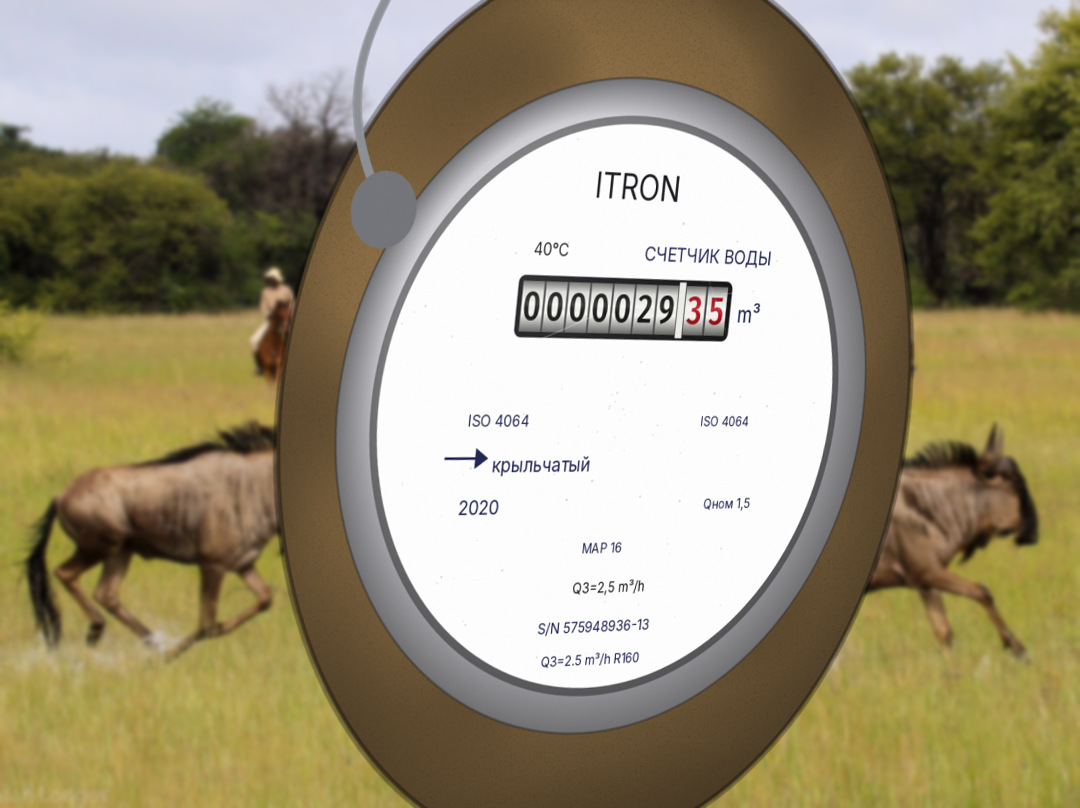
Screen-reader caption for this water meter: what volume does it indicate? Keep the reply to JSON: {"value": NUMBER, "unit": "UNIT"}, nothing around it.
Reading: {"value": 29.35, "unit": "m³"}
